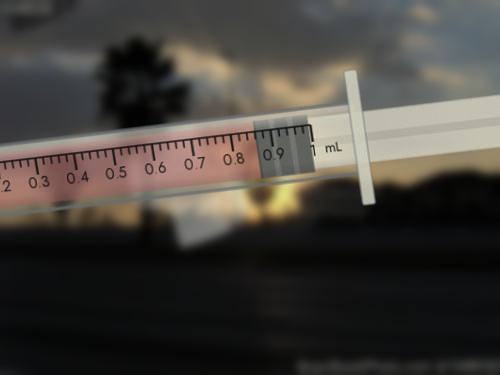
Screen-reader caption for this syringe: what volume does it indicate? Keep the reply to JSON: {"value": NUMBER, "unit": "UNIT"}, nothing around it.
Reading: {"value": 0.86, "unit": "mL"}
